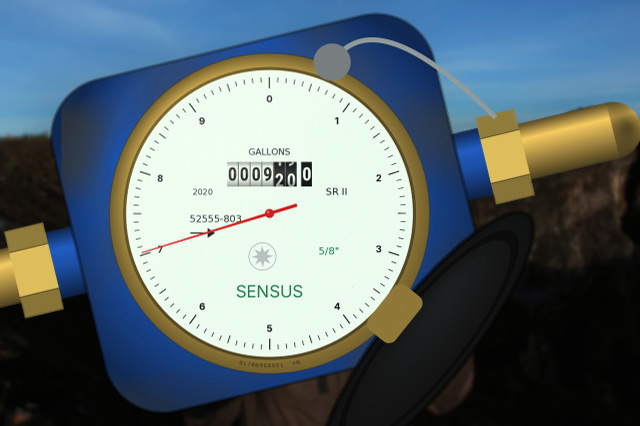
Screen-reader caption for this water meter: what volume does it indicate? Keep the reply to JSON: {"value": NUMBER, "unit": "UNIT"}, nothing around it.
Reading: {"value": 9197.0, "unit": "gal"}
